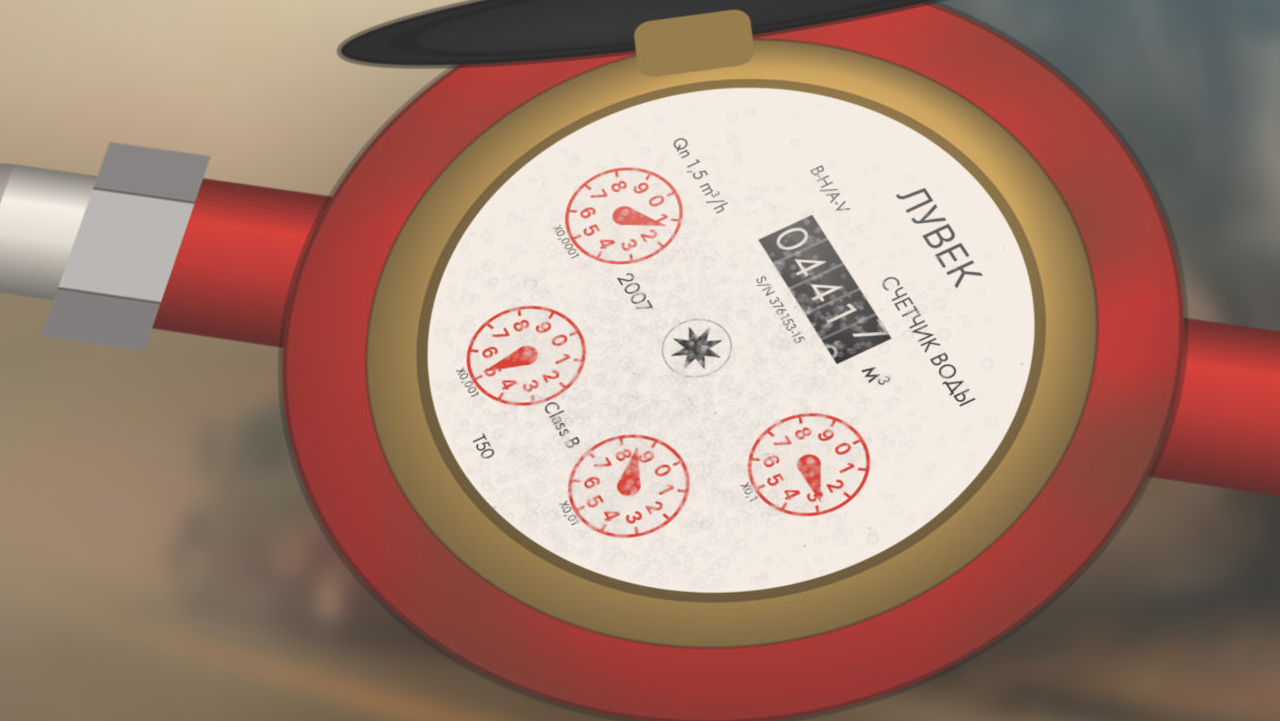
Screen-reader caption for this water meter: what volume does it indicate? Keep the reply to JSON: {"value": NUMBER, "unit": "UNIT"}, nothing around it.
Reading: {"value": 4417.2851, "unit": "m³"}
